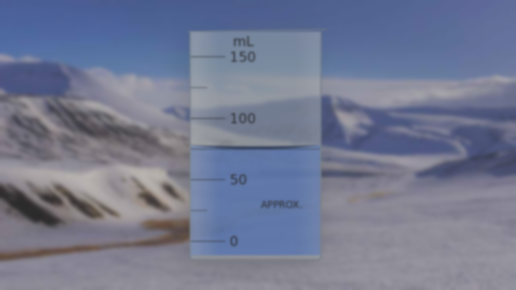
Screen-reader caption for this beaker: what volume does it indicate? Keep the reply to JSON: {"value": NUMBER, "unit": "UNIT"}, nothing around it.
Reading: {"value": 75, "unit": "mL"}
